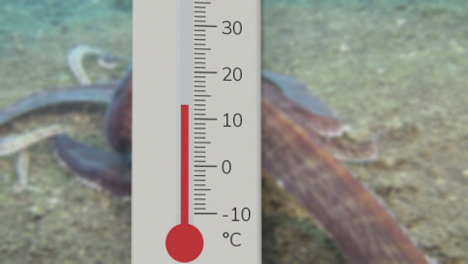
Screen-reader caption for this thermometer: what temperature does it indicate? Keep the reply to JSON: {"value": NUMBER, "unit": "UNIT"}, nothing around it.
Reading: {"value": 13, "unit": "°C"}
